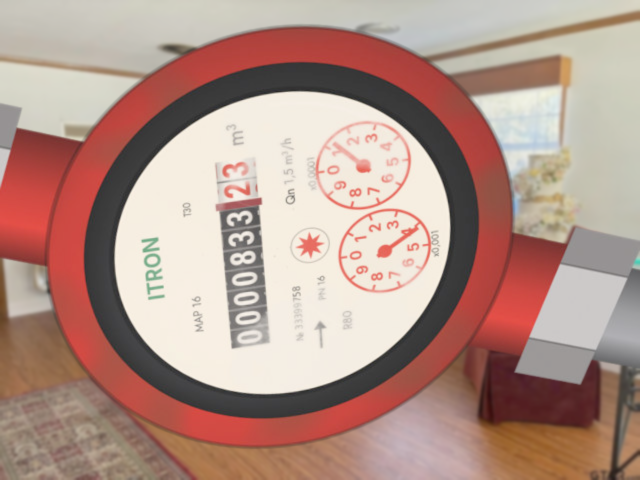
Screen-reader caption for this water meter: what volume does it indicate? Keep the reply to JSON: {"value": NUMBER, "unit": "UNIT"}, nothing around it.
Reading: {"value": 833.2341, "unit": "m³"}
